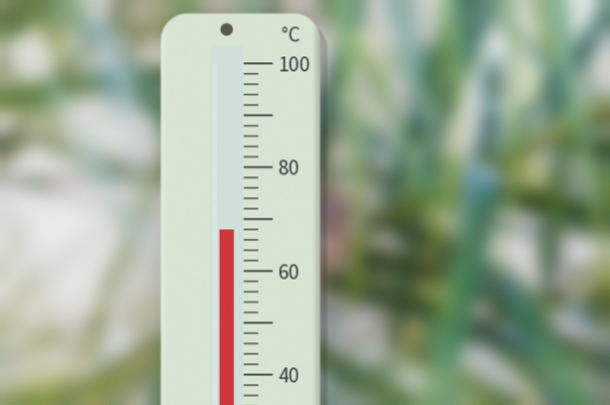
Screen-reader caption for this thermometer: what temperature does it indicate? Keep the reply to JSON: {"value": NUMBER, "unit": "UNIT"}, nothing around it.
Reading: {"value": 68, "unit": "°C"}
